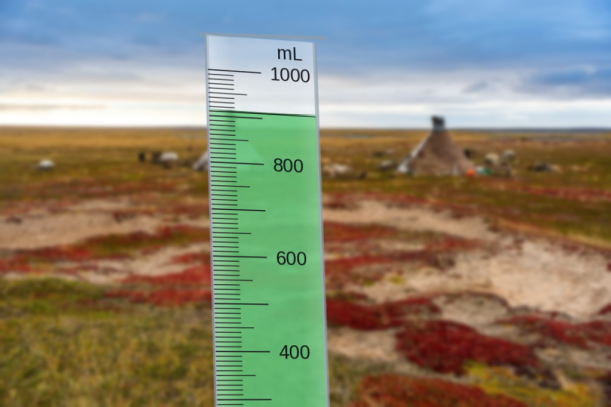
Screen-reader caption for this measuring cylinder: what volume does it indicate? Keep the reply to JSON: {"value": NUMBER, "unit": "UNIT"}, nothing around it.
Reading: {"value": 910, "unit": "mL"}
